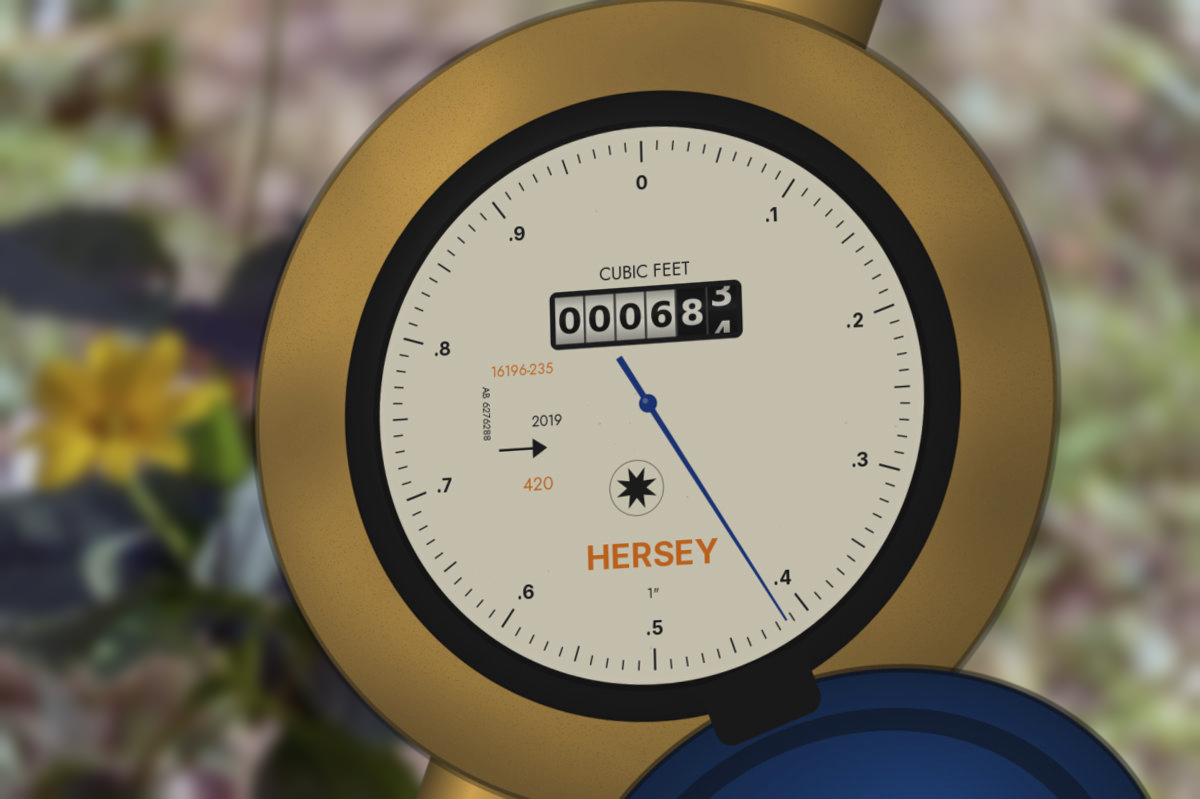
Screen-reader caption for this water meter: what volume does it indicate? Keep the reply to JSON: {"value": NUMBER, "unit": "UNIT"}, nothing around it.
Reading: {"value": 683.41, "unit": "ft³"}
